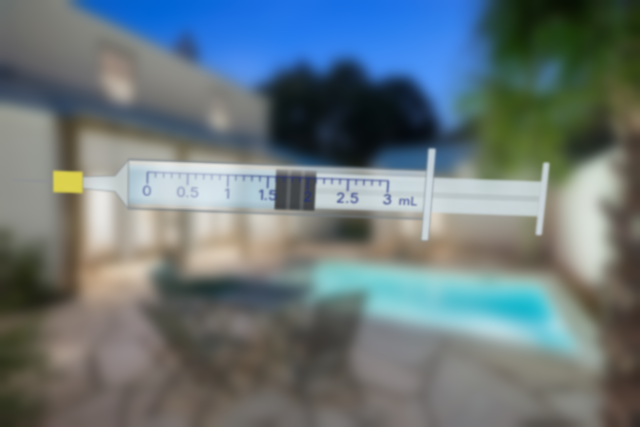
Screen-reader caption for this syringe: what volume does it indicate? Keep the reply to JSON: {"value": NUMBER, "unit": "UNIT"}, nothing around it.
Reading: {"value": 1.6, "unit": "mL"}
